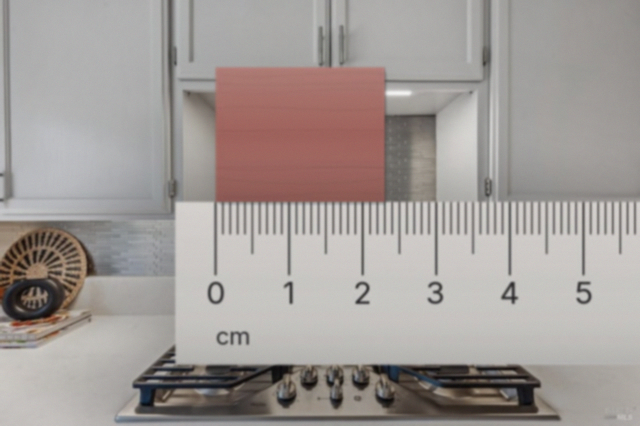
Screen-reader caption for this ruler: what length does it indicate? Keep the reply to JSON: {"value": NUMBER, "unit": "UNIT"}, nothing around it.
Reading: {"value": 2.3, "unit": "cm"}
